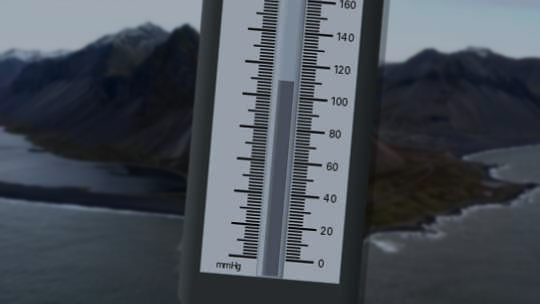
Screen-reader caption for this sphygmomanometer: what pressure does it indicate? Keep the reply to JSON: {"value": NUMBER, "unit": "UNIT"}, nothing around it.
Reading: {"value": 110, "unit": "mmHg"}
